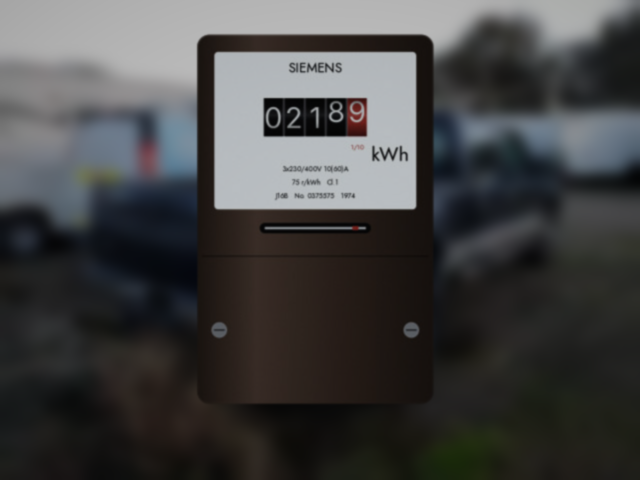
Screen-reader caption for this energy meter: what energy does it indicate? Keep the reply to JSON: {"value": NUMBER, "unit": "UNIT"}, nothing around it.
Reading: {"value": 218.9, "unit": "kWh"}
